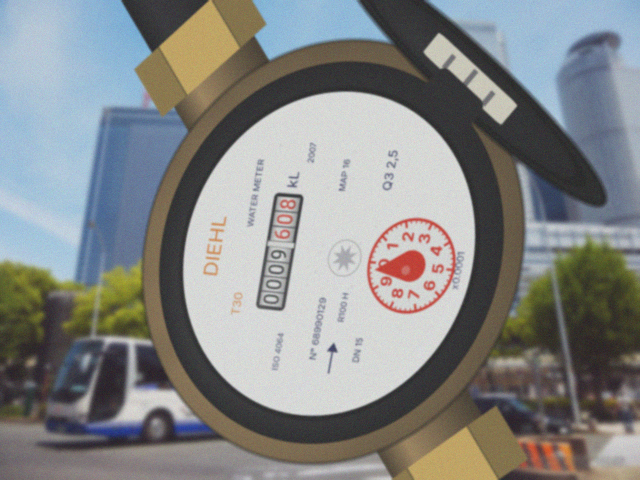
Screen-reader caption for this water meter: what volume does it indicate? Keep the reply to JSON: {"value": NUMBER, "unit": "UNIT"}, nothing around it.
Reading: {"value": 9.6079, "unit": "kL"}
